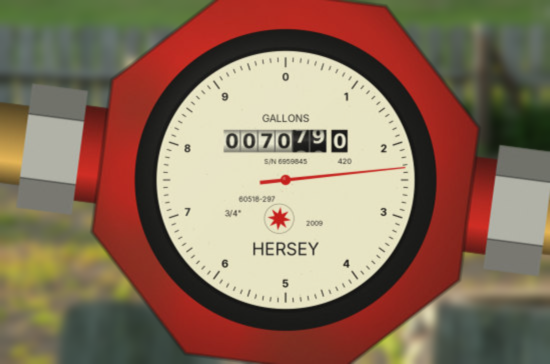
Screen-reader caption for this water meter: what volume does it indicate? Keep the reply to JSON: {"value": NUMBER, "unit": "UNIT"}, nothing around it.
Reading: {"value": 70792.3, "unit": "gal"}
